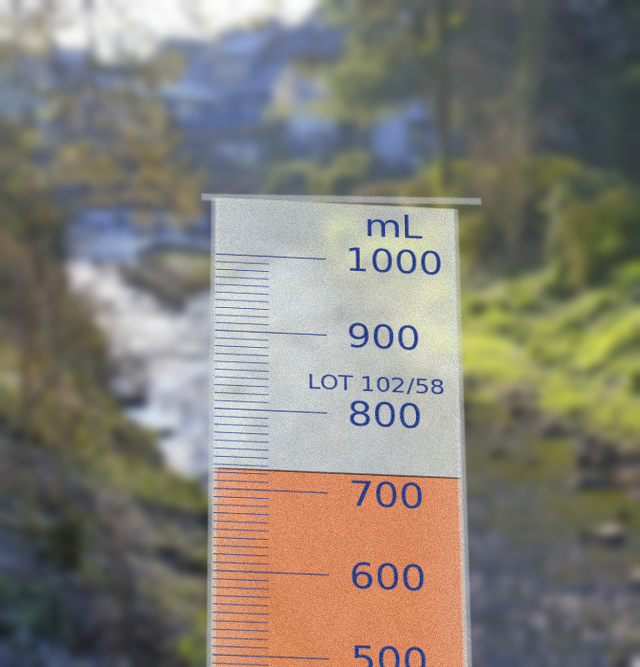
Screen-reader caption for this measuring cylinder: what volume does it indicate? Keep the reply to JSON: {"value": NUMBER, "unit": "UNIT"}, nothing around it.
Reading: {"value": 725, "unit": "mL"}
